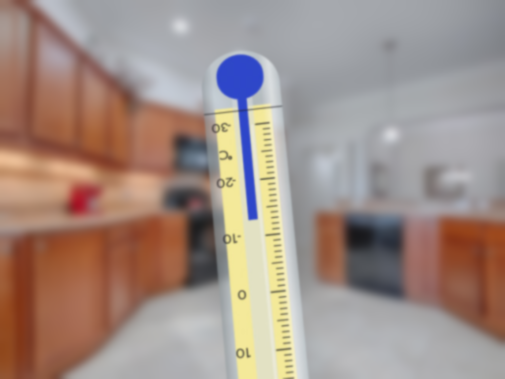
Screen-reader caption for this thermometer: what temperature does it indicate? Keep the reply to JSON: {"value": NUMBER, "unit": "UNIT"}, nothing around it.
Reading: {"value": -13, "unit": "°C"}
